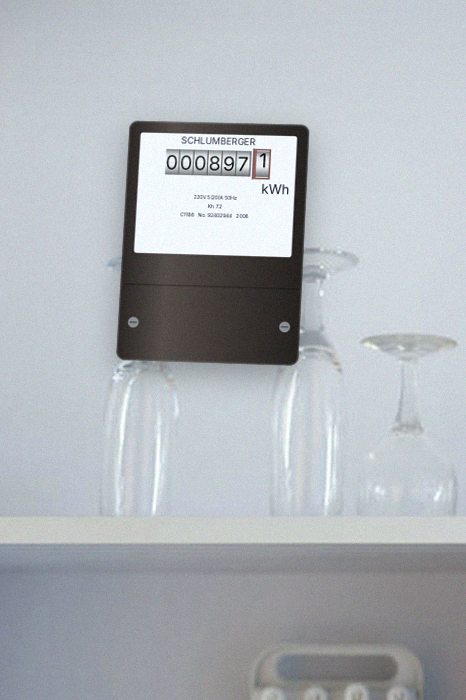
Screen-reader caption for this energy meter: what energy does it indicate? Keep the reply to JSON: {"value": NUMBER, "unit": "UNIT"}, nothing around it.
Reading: {"value": 897.1, "unit": "kWh"}
